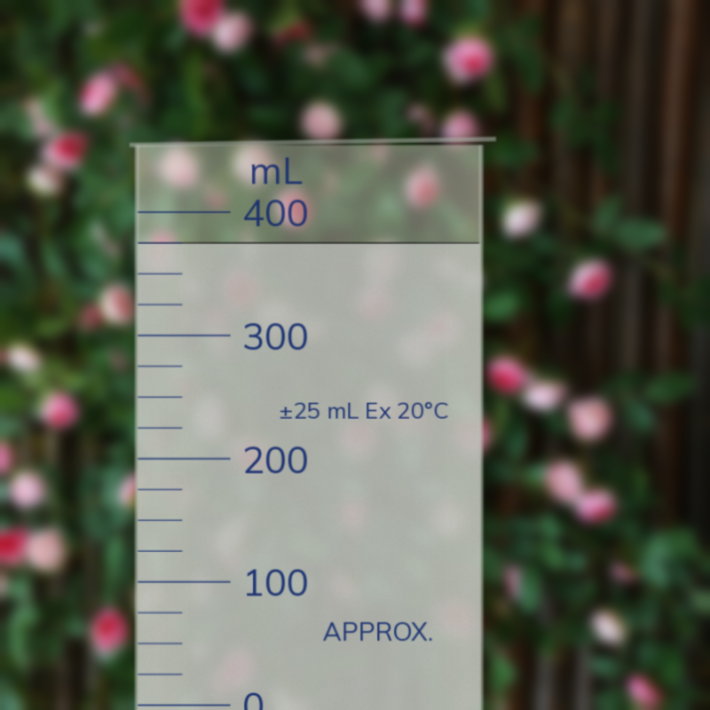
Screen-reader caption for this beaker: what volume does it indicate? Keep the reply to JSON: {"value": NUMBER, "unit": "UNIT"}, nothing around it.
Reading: {"value": 375, "unit": "mL"}
